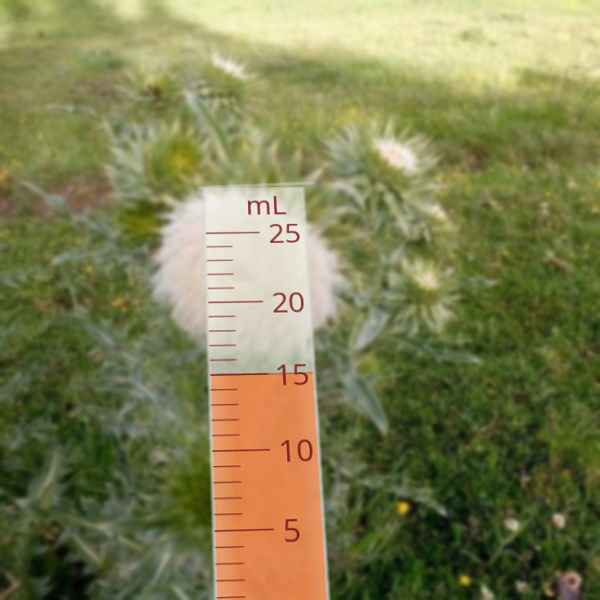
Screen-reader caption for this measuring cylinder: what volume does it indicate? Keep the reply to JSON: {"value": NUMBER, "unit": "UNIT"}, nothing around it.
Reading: {"value": 15, "unit": "mL"}
